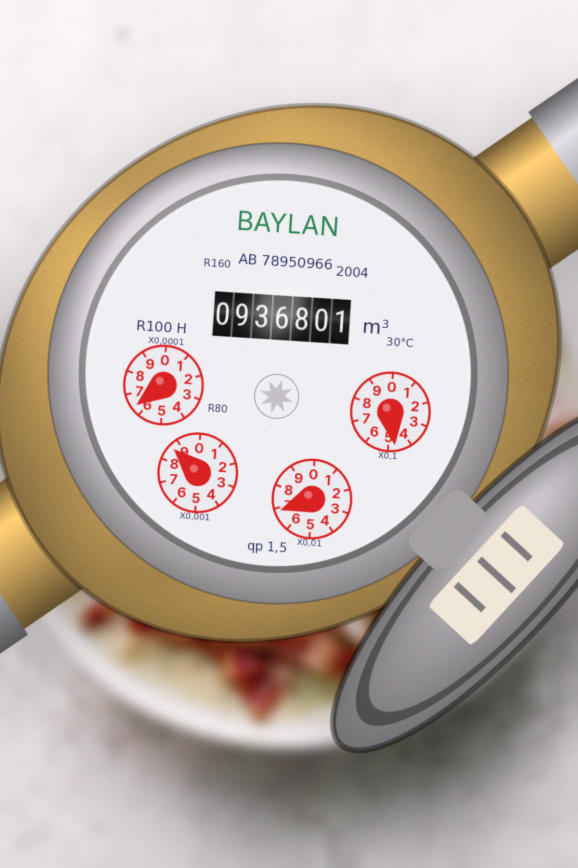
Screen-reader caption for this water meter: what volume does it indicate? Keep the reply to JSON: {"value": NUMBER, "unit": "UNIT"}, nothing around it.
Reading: {"value": 936801.4686, "unit": "m³"}
